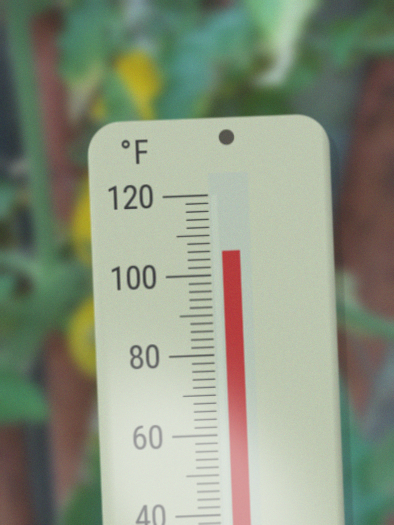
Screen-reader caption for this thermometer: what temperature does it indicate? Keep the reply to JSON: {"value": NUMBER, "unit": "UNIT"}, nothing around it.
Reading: {"value": 106, "unit": "°F"}
